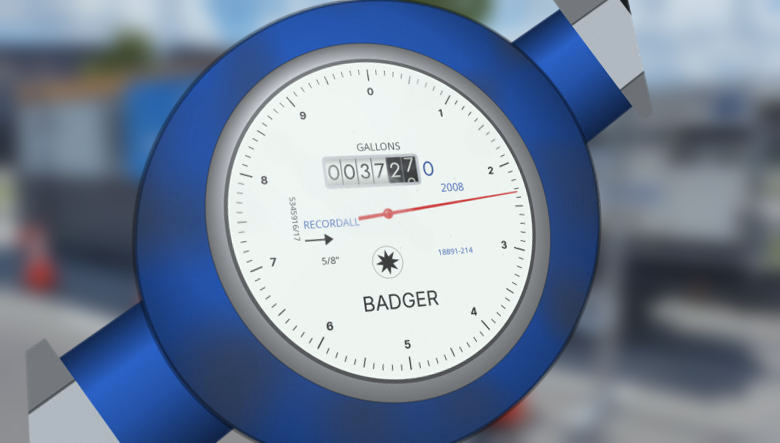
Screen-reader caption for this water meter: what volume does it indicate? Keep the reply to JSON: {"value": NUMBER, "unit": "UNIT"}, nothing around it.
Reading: {"value": 37272.3, "unit": "gal"}
